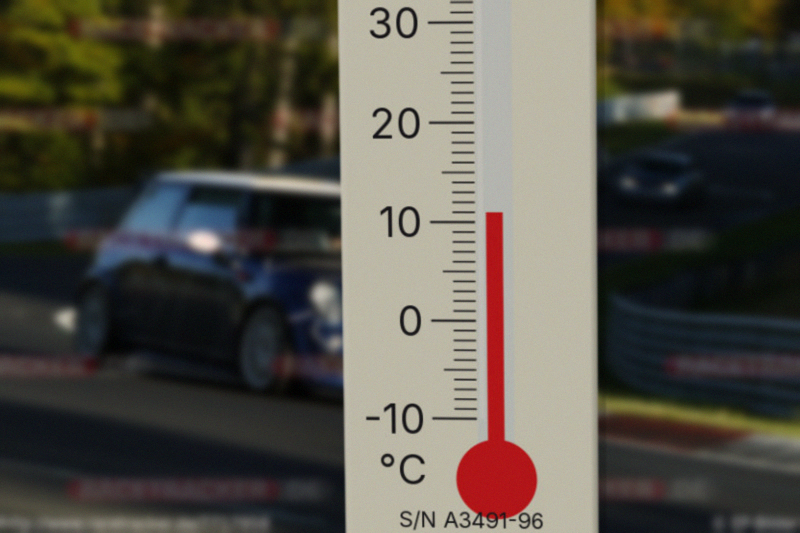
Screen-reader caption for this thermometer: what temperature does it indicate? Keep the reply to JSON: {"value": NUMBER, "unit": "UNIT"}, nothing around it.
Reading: {"value": 11, "unit": "°C"}
